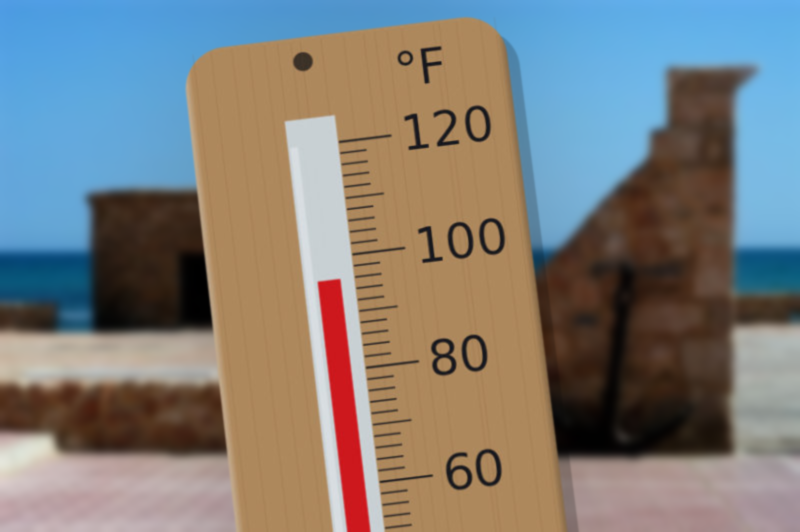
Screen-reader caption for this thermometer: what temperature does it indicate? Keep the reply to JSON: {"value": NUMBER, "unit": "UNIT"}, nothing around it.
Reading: {"value": 96, "unit": "°F"}
